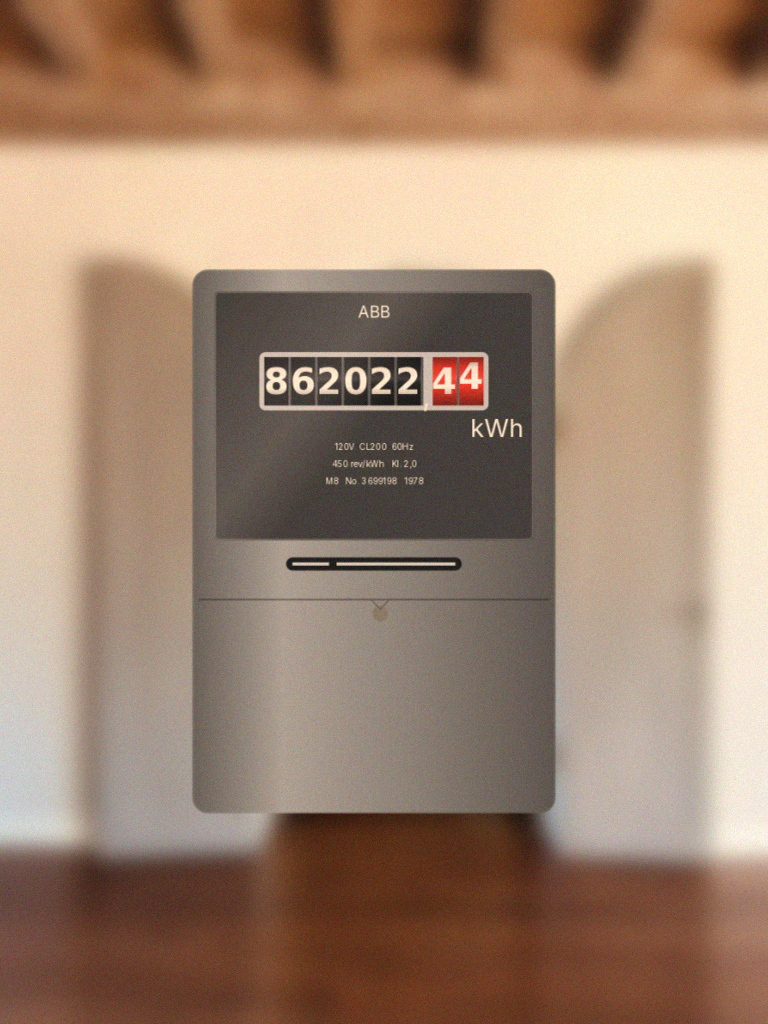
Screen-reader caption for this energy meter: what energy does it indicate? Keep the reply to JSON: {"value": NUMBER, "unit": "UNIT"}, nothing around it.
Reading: {"value": 862022.44, "unit": "kWh"}
